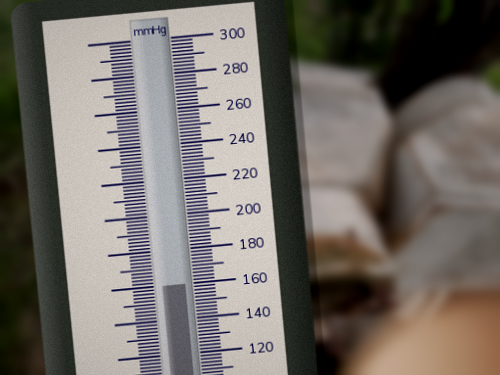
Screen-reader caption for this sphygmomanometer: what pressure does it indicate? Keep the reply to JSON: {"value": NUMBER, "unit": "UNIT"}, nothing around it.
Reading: {"value": 160, "unit": "mmHg"}
